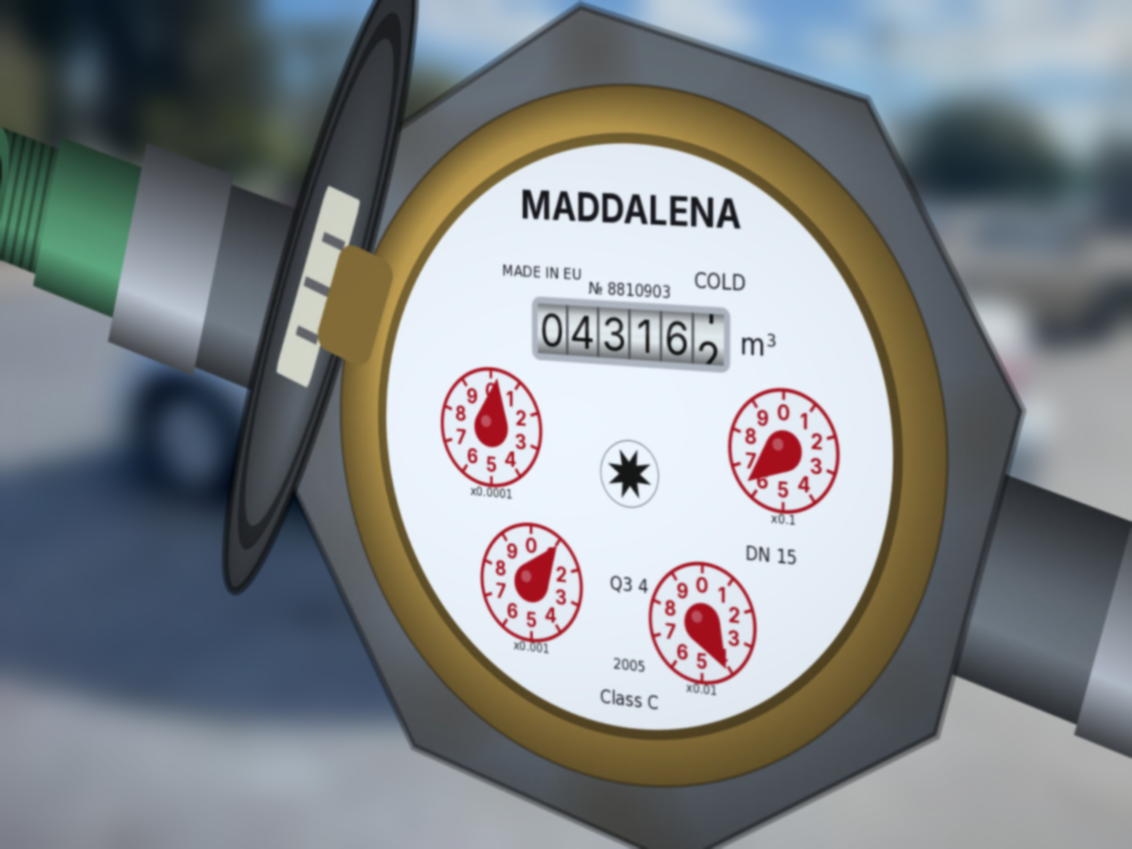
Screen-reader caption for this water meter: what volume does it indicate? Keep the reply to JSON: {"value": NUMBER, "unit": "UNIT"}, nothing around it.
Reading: {"value": 43161.6410, "unit": "m³"}
